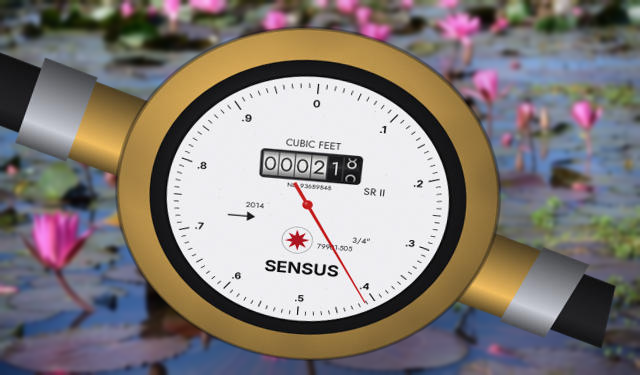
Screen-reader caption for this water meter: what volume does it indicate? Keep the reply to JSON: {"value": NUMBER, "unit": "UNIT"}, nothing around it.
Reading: {"value": 218.41, "unit": "ft³"}
